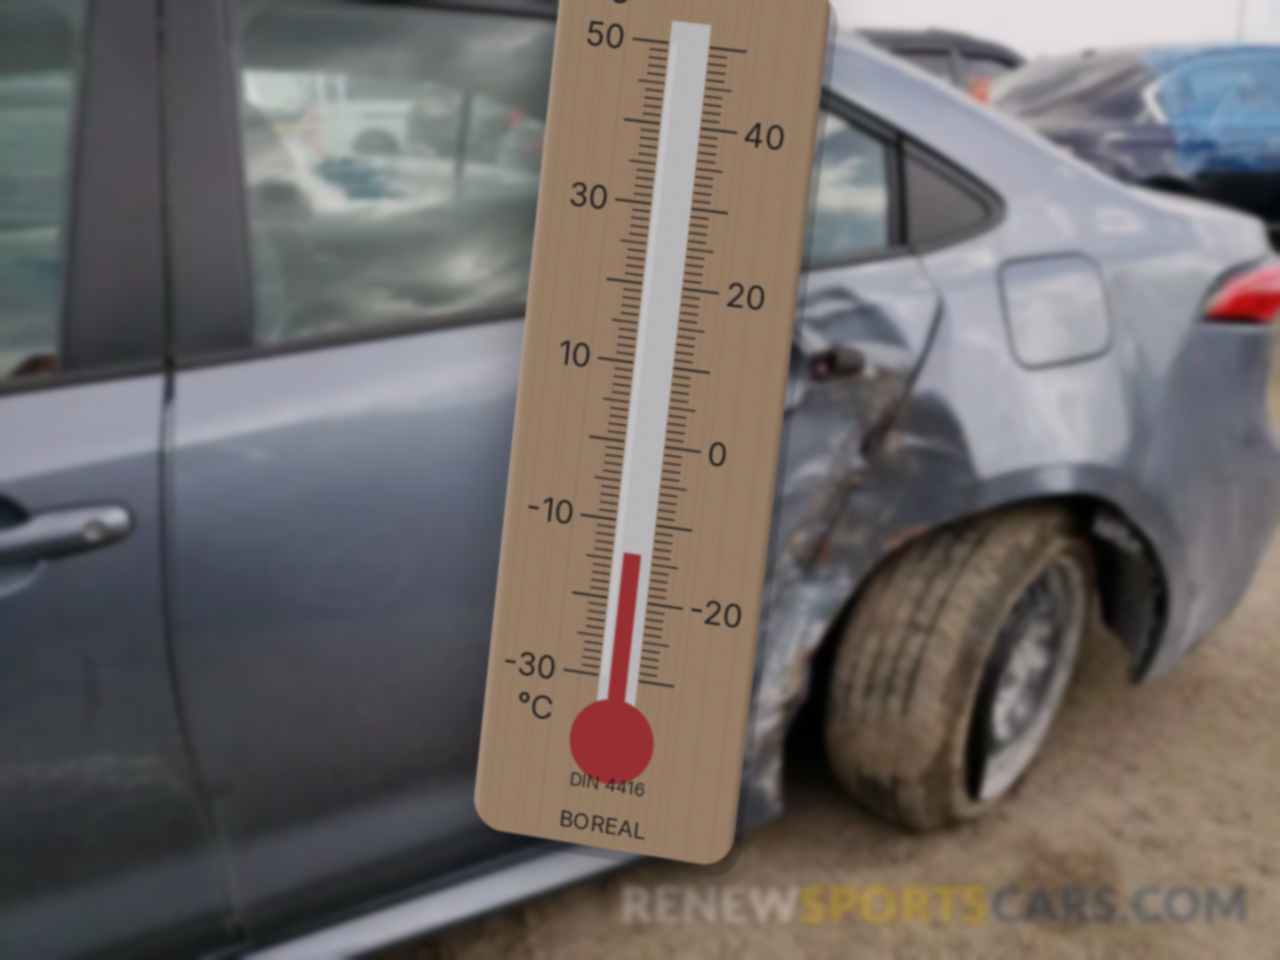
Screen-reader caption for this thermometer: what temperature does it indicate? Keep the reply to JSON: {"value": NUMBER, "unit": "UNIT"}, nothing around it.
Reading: {"value": -14, "unit": "°C"}
